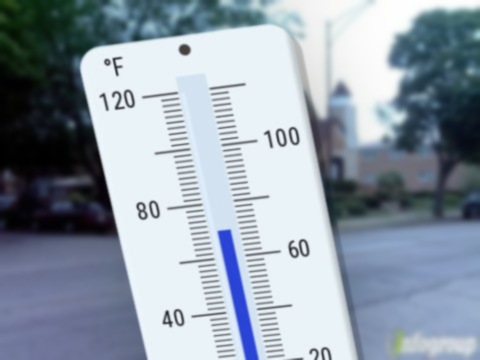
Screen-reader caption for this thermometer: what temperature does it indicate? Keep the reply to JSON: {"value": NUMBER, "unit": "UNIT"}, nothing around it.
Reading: {"value": 70, "unit": "°F"}
